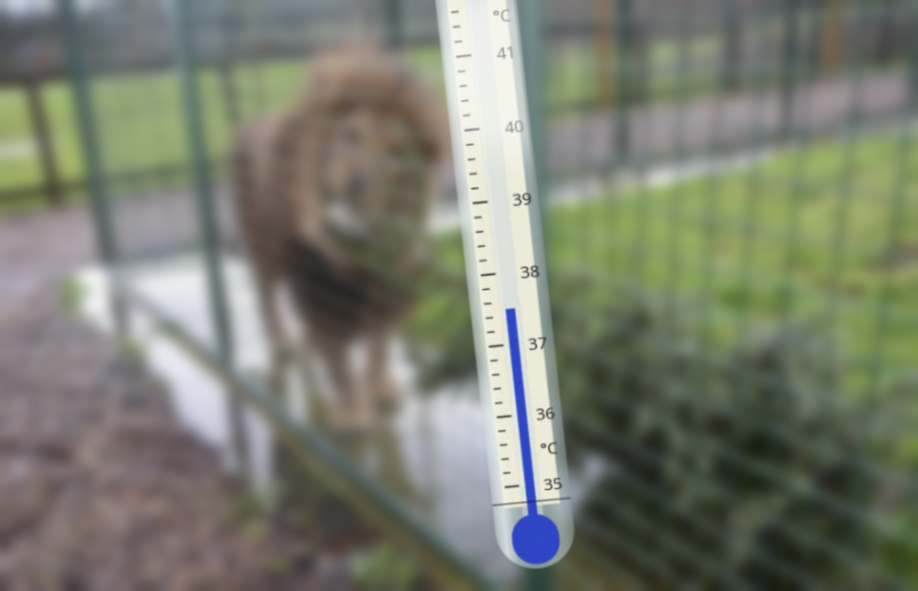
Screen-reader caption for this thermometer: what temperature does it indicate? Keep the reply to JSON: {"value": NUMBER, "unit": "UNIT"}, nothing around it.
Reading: {"value": 37.5, "unit": "°C"}
